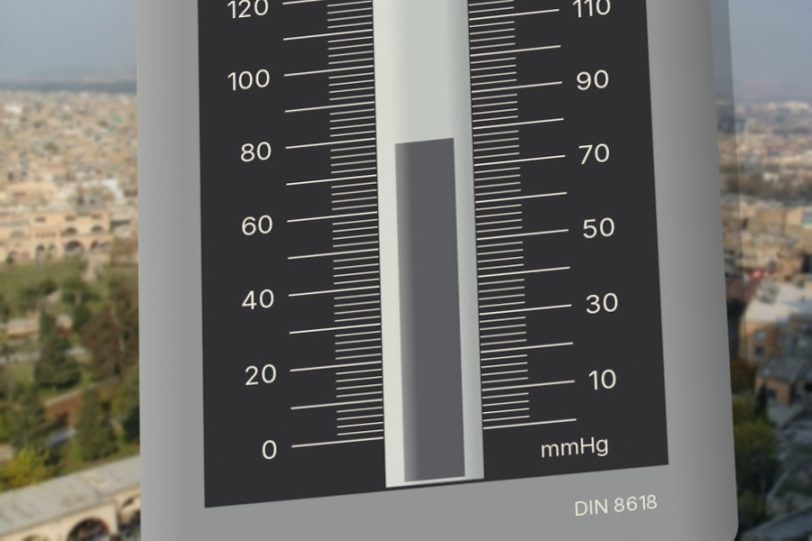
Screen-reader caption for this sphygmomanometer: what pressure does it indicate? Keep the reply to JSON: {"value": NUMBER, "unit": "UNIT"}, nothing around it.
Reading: {"value": 78, "unit": "mmHg"}
